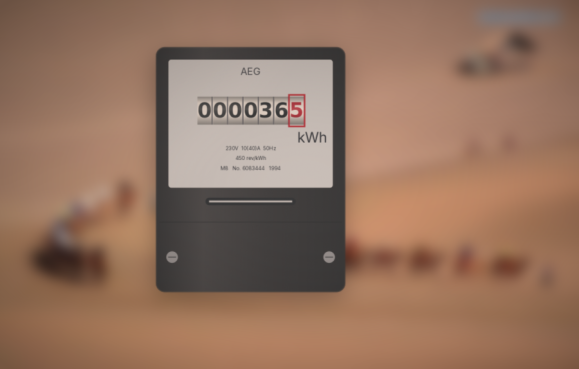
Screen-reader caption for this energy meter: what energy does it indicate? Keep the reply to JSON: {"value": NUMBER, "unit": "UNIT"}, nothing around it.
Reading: {"value": 36.5, "unit": "kWh"}
